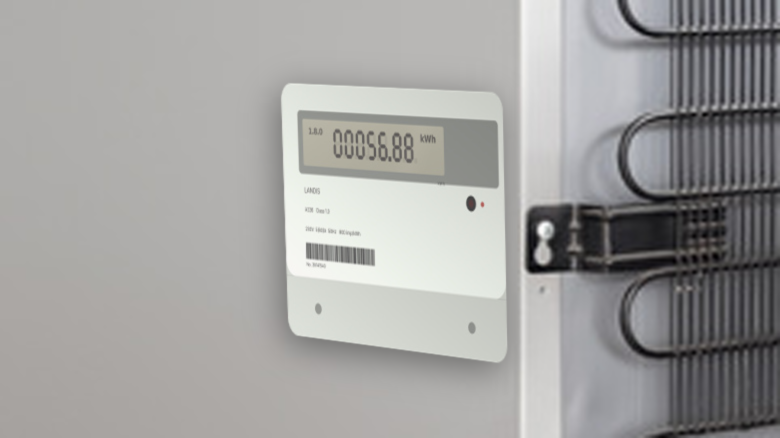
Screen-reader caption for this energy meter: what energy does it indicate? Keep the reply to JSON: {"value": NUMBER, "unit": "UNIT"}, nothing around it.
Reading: {"value": 56.88, "unit": "kWh"}
